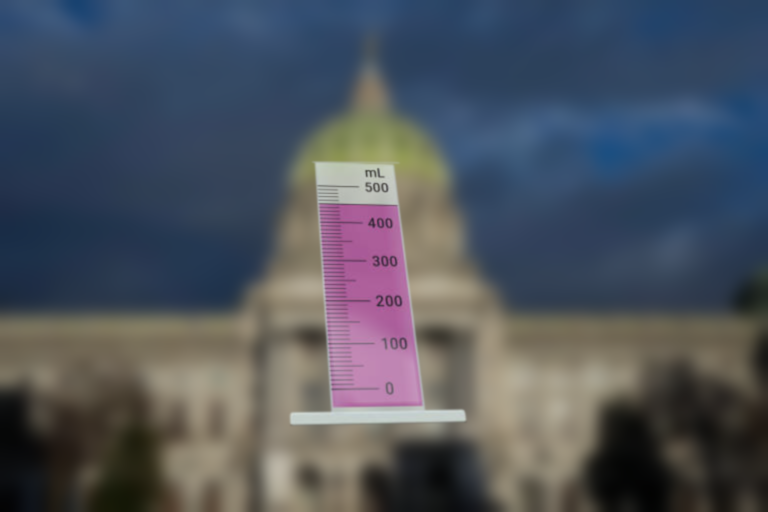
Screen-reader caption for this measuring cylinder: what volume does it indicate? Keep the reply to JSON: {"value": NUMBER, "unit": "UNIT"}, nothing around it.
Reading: {"value": 450, "unit": "mL"}
